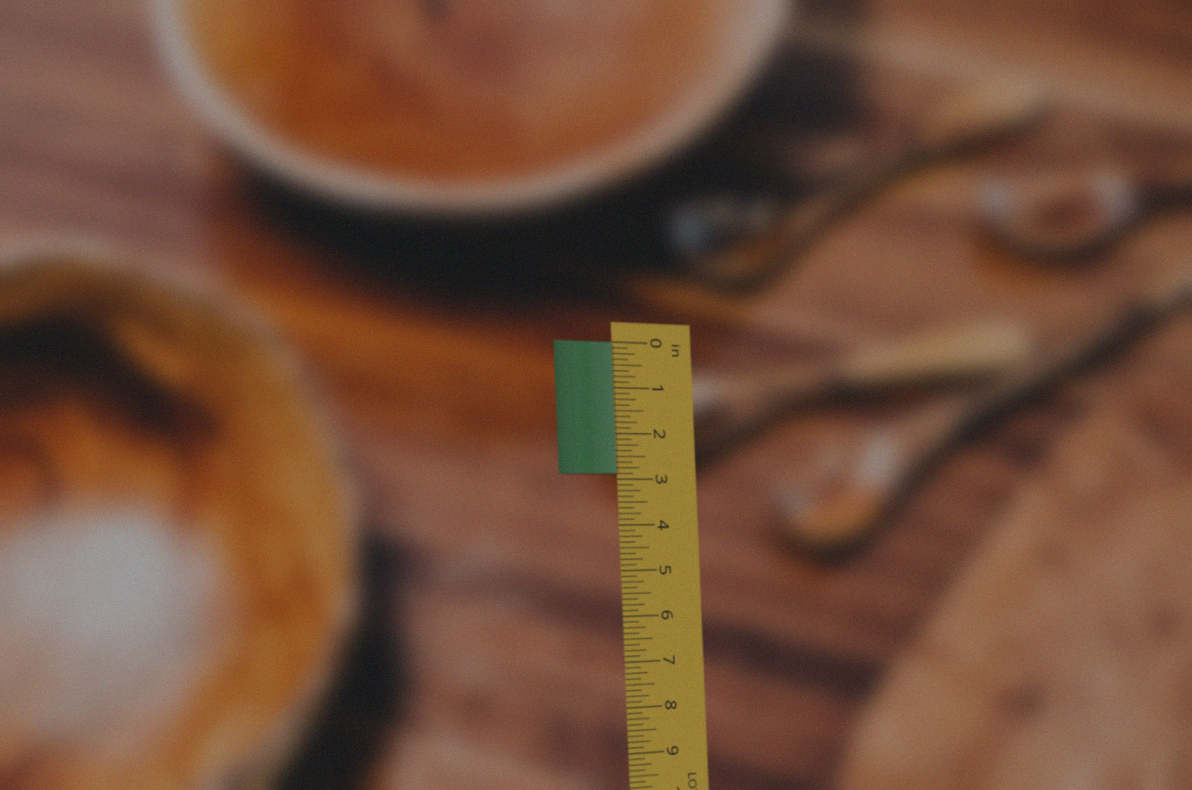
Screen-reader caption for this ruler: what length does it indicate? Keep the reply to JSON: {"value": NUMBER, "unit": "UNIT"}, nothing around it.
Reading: {"value": 2.875, "unit": "in"}
